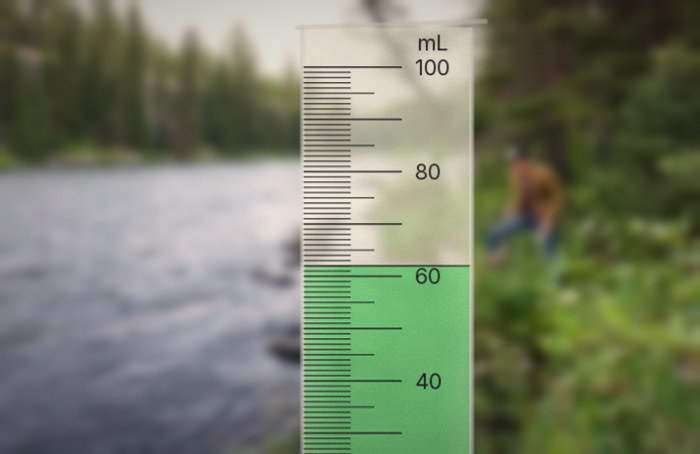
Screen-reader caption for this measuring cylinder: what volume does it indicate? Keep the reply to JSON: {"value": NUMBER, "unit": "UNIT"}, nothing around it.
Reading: {"value": 62, "unit": "mL"}
